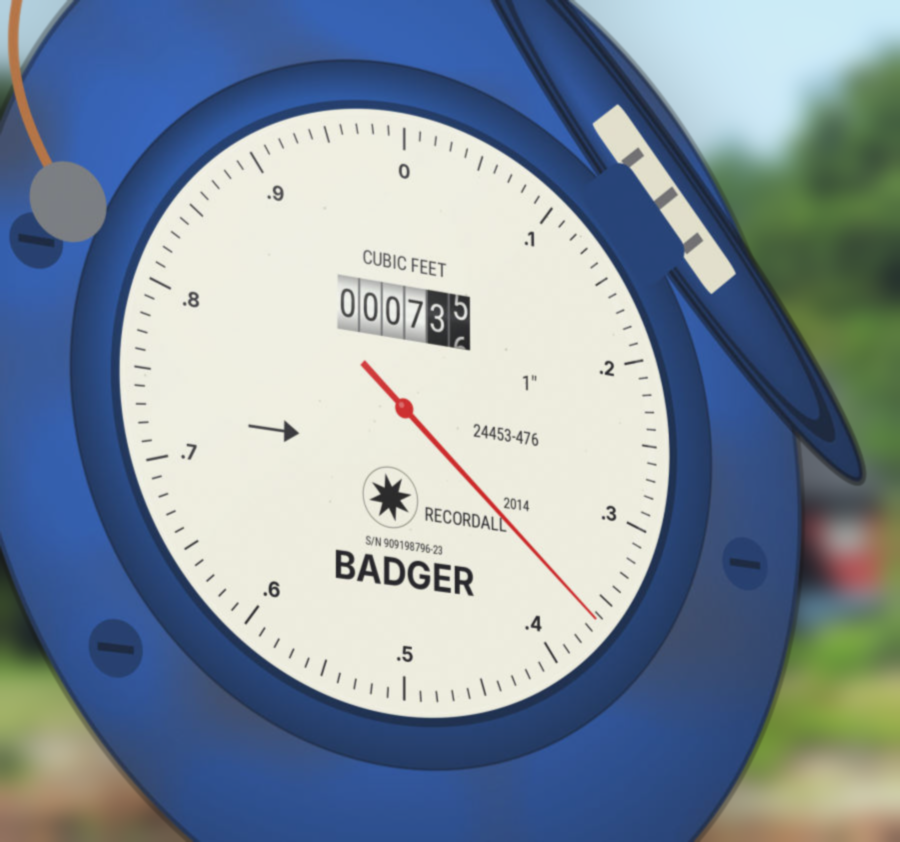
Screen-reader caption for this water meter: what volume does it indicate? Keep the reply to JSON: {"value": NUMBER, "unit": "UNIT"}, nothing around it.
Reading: {"value": 735.36, "unit": "ft³"}
